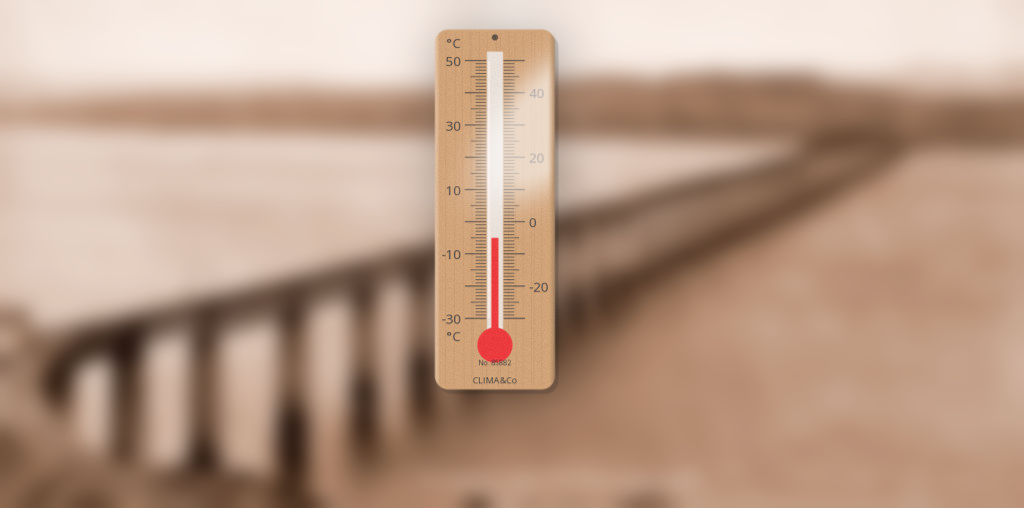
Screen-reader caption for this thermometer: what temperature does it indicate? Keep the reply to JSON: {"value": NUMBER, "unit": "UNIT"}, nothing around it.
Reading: {"value": -5, "unit": "°C"}
